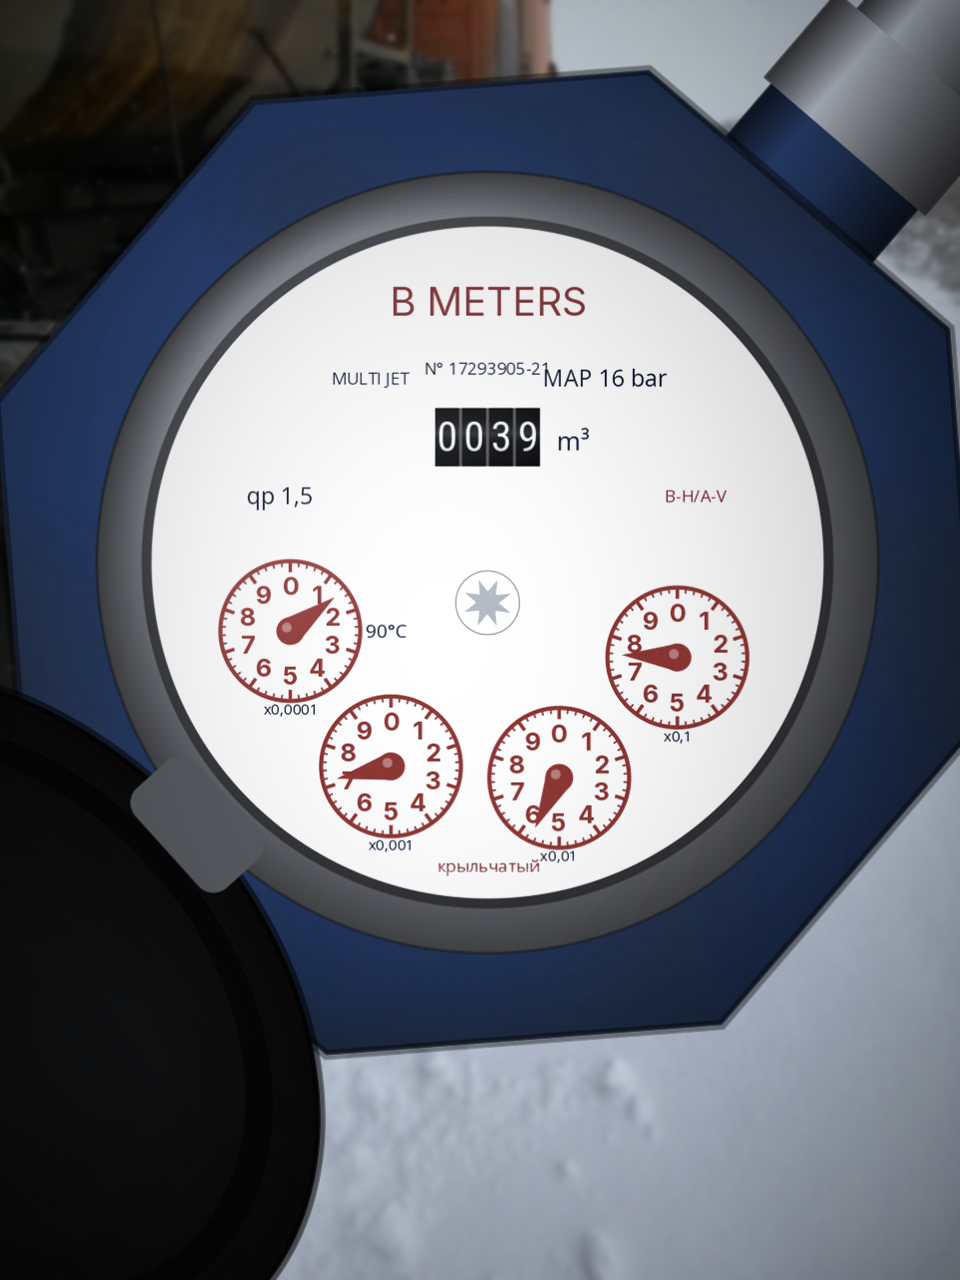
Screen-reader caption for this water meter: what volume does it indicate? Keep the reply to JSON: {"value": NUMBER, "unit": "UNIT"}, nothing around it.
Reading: {"value": 39.7571, "unit": "m³"}
